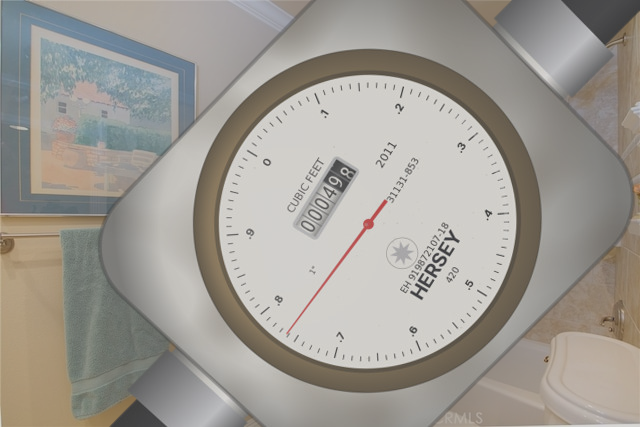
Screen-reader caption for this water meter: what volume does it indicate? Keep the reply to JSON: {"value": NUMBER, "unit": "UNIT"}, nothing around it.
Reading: {"value": 497.76, "unit": "ft³"}
